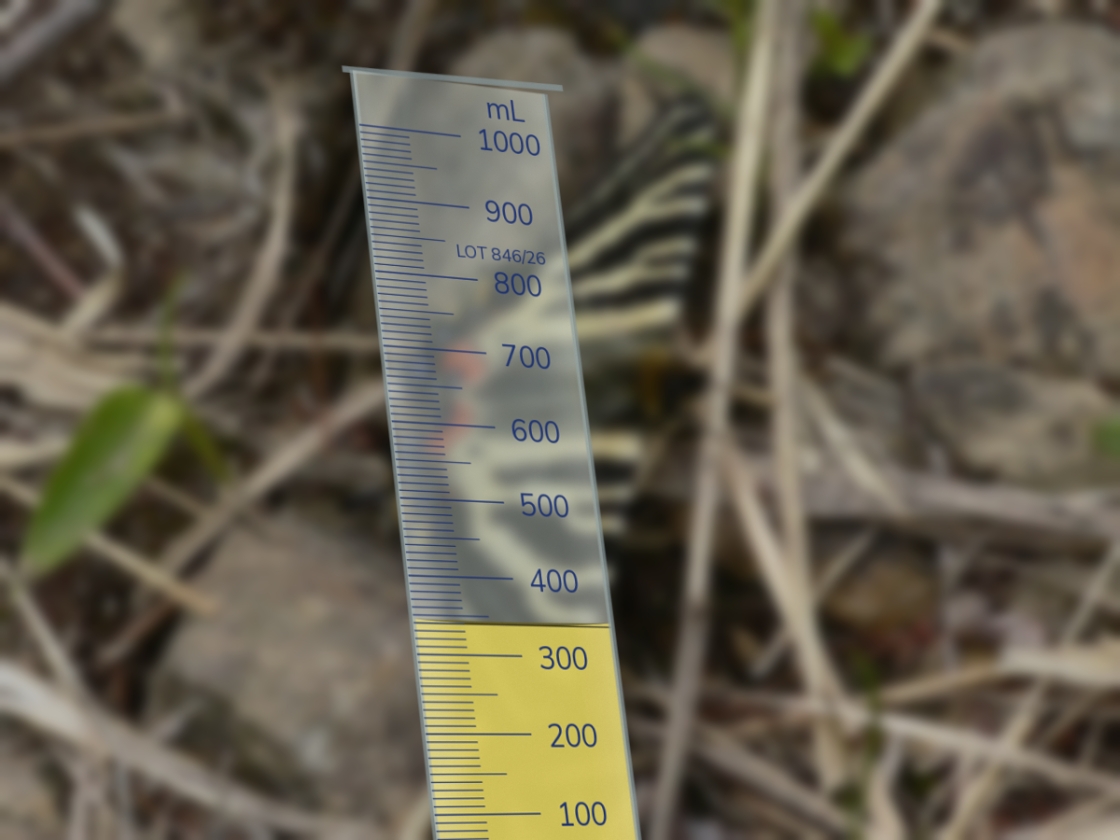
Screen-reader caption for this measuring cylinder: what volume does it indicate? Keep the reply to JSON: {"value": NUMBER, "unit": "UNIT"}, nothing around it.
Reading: {"value": 340, "unit": "mL"}
